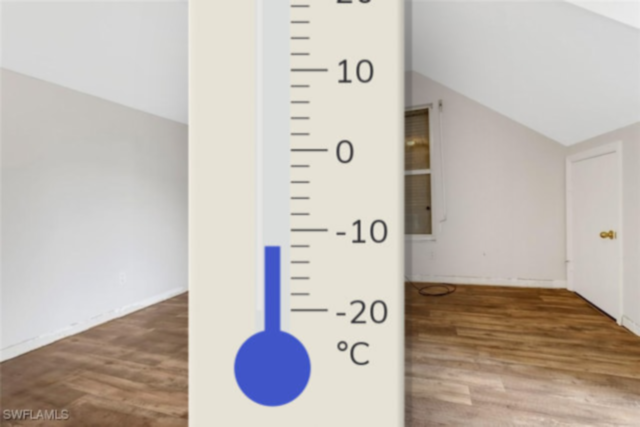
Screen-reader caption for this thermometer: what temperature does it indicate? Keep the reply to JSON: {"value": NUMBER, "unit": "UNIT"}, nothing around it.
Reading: {"value": -12, "unit": "°C"}
